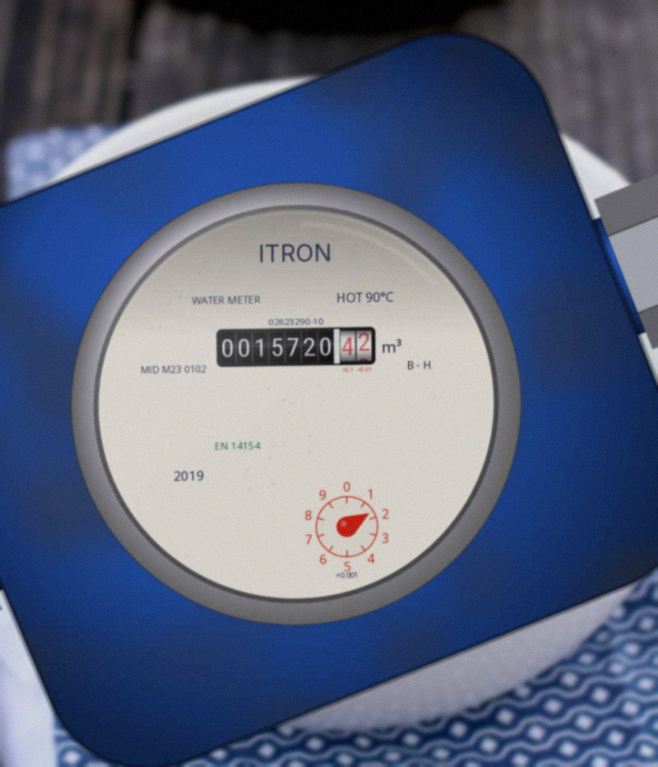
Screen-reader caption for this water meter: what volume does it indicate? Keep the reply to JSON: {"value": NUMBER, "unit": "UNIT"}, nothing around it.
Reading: {"value": 15720.421, "unit": "m³"}
